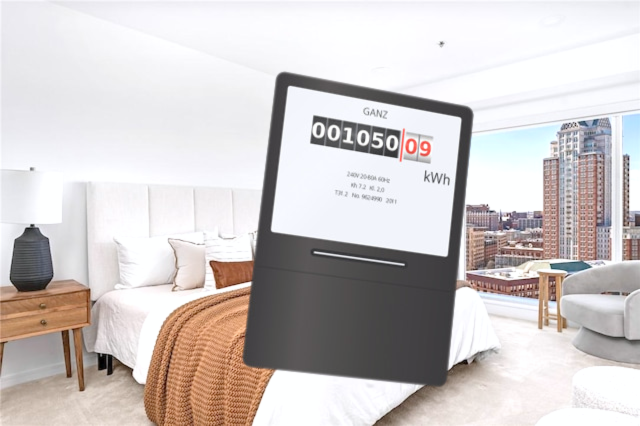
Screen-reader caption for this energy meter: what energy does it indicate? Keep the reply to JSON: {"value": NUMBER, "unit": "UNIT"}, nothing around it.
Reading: {"value": 1050.09, "unit": "kWh"}
